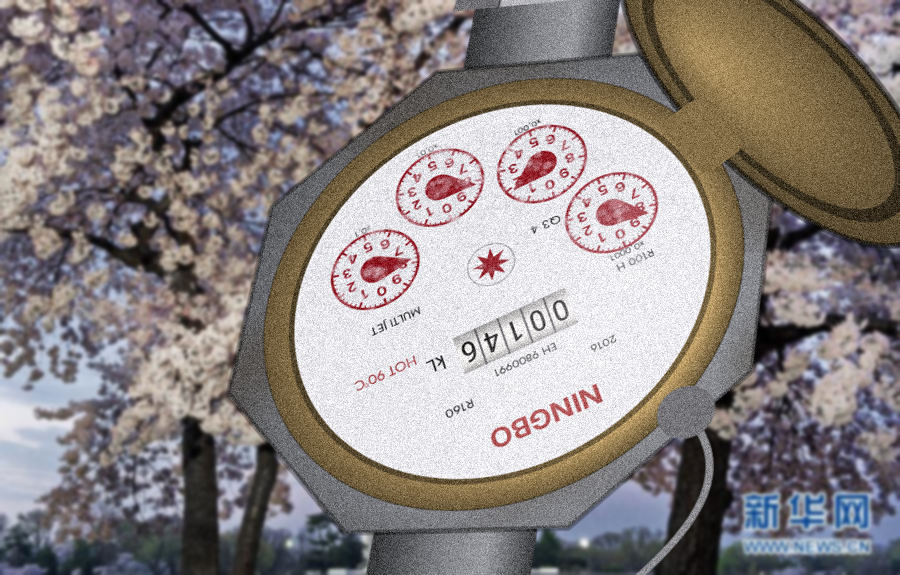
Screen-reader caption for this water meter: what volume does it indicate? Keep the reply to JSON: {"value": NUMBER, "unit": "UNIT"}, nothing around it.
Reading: {"value": 146.7818, "unit": "kL"}
